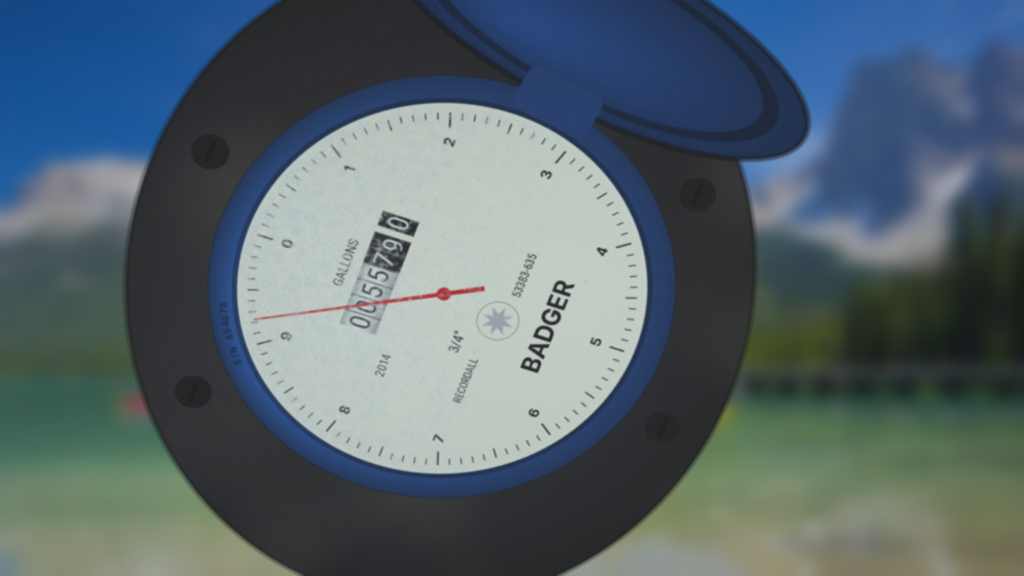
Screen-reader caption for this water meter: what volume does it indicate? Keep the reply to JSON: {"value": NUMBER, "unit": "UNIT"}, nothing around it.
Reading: {"value": 55789.2, "unit": "gal"}
